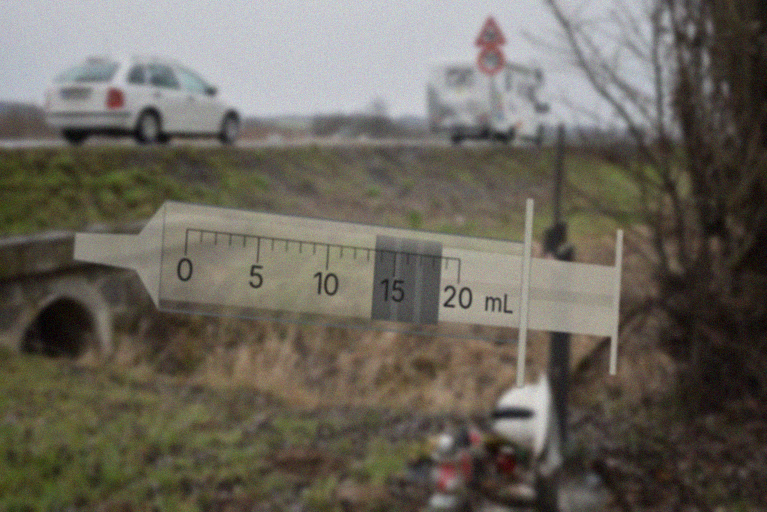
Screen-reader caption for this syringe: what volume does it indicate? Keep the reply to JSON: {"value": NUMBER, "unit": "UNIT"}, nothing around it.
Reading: {"value": 13.5, "unit": "mL"}
